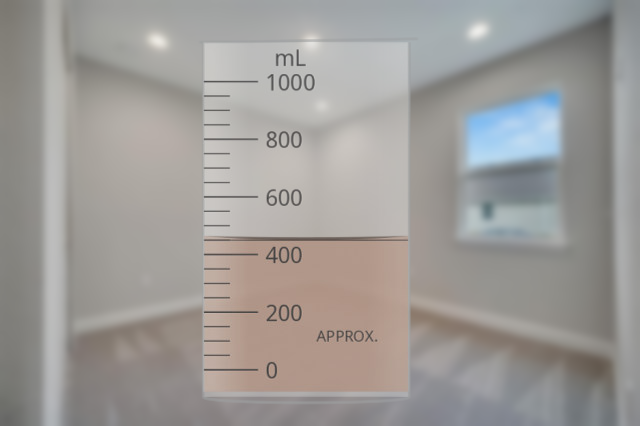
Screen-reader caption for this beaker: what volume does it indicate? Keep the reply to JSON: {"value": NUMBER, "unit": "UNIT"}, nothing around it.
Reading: {"value": 450, "unit": "mL"}
